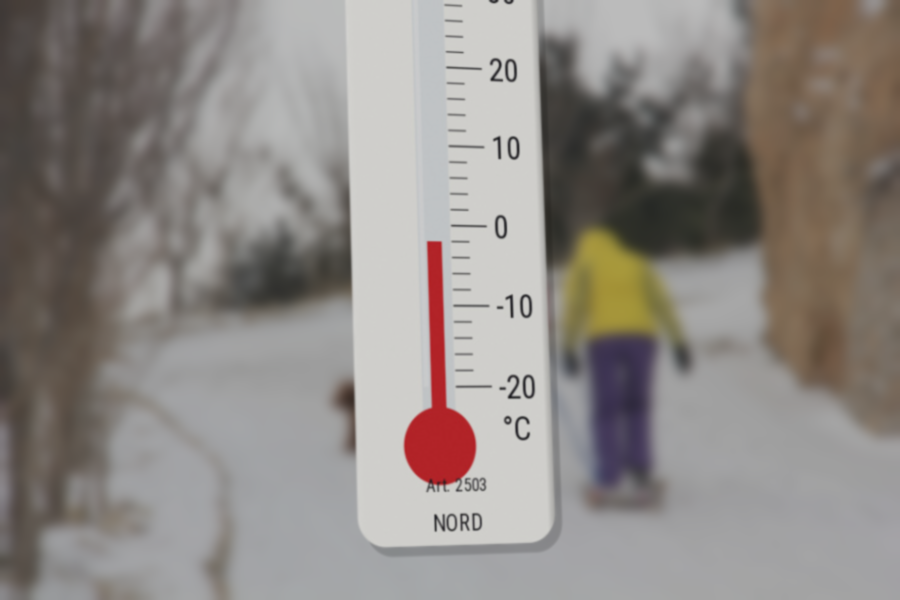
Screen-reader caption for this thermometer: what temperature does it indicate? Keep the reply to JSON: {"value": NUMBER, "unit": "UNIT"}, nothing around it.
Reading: {"value": -2, "unit": "°C"}
